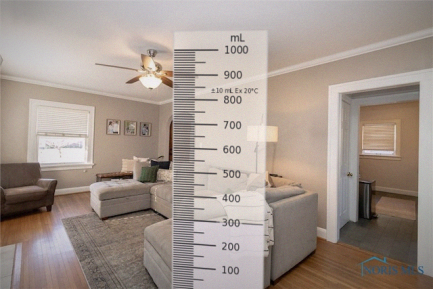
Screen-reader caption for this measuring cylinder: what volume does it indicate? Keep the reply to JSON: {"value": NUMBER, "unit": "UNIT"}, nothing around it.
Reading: {"value": 300, "unit": "mL"}
